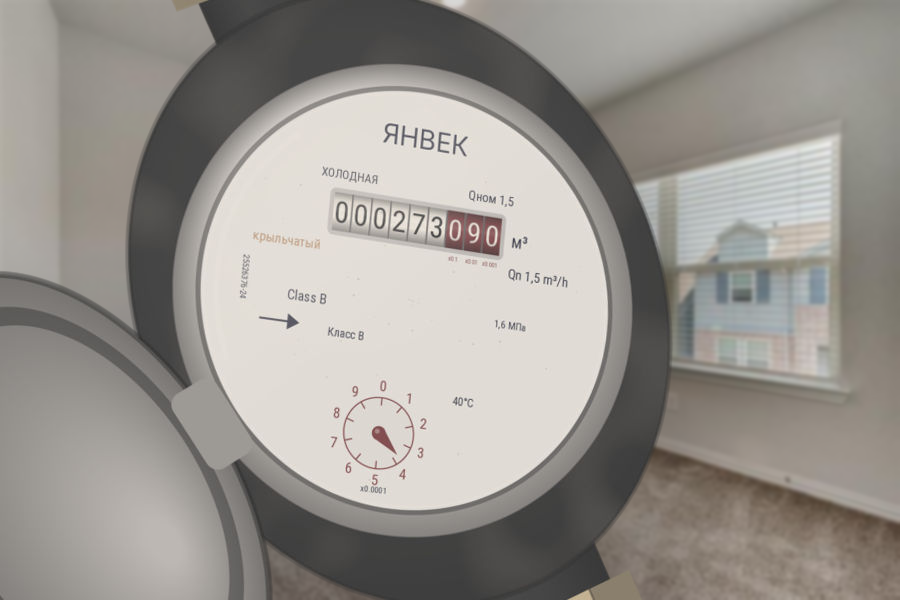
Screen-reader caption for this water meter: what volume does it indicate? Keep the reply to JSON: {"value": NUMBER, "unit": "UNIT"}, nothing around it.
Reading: {"value": 273.0903, "unit": "m³"}
